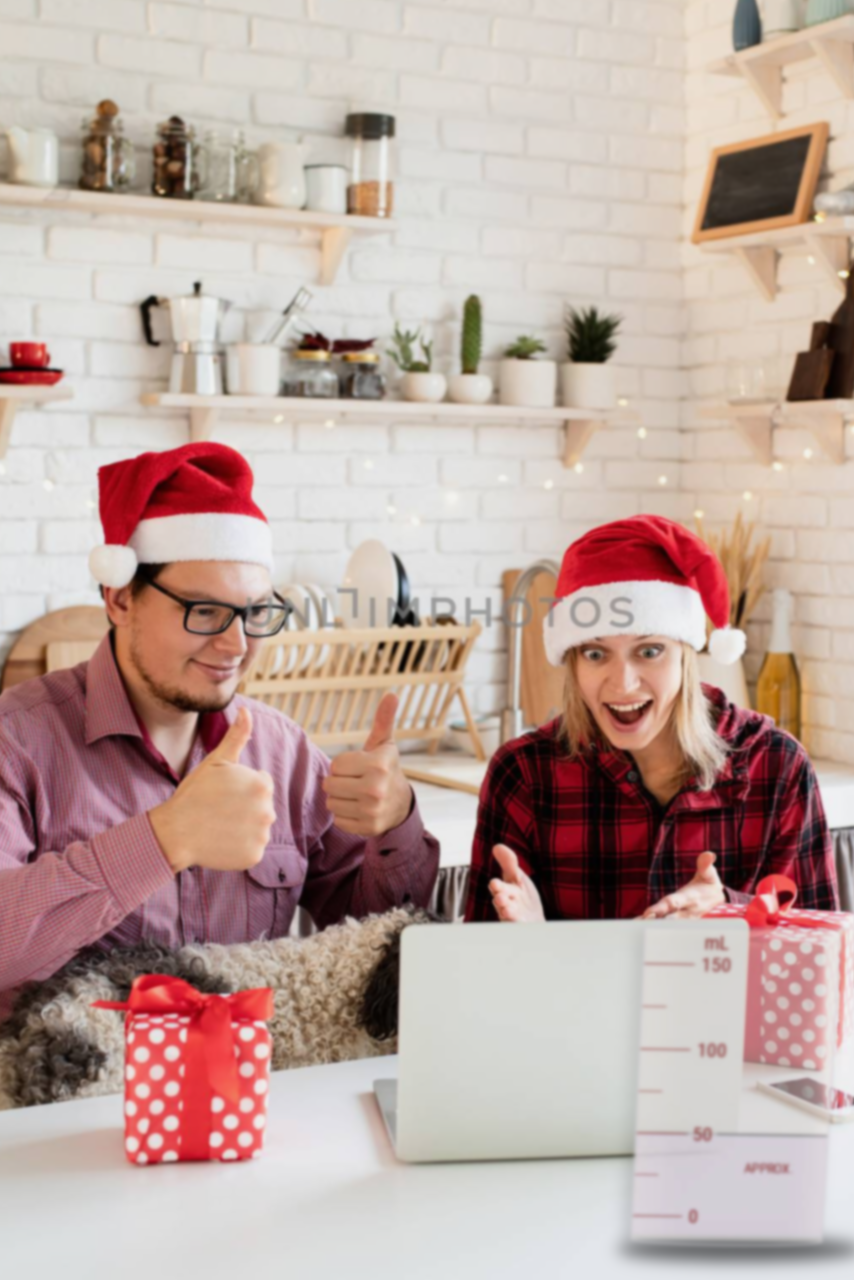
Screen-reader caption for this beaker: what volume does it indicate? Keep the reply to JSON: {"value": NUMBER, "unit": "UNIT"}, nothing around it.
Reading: {"value": 50, "unit": "mL"}
